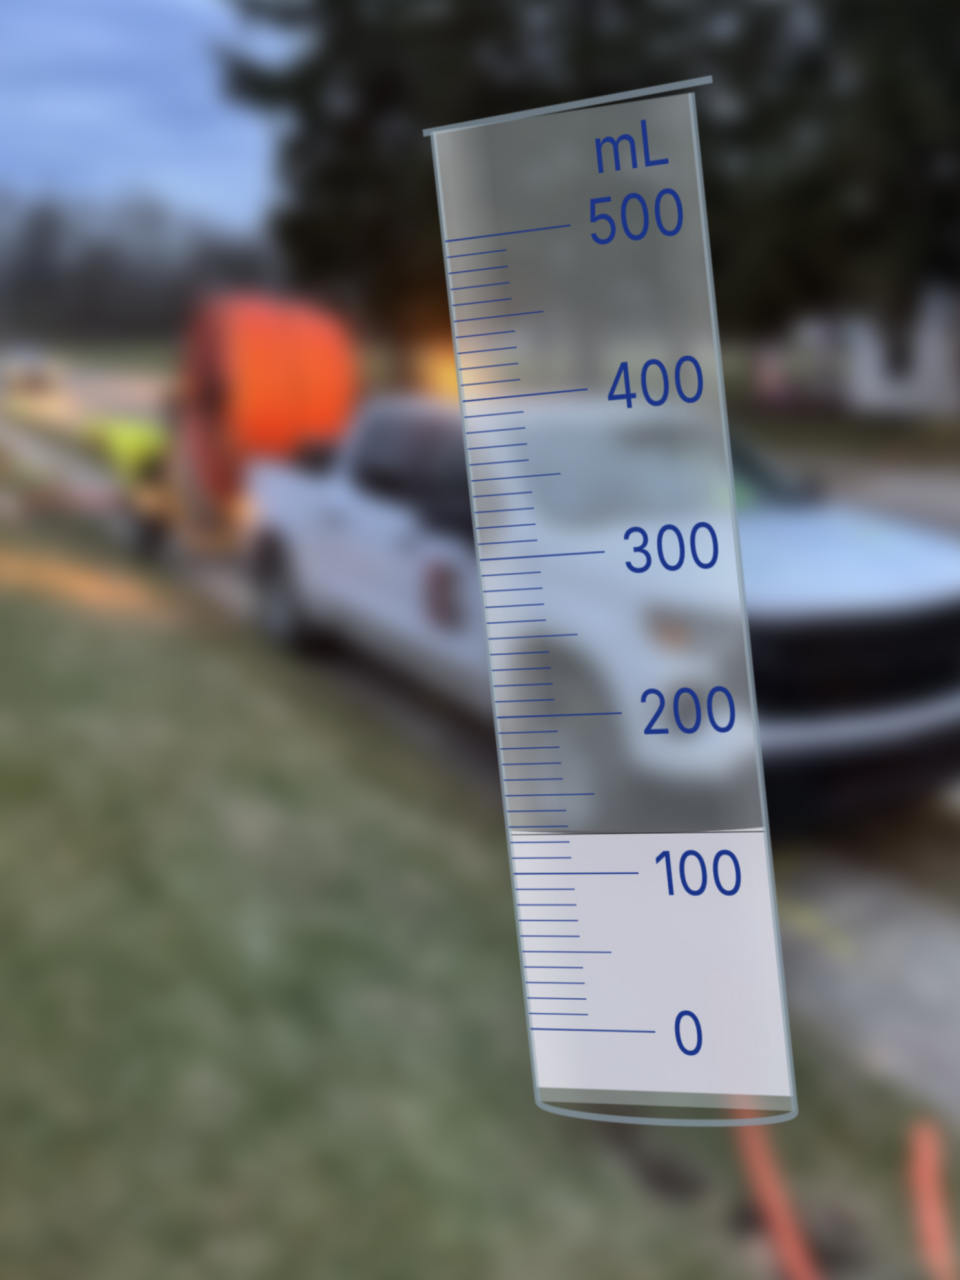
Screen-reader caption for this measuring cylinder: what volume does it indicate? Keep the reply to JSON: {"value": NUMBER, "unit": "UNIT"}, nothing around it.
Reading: {"value": 125, "unit": "mL"}
